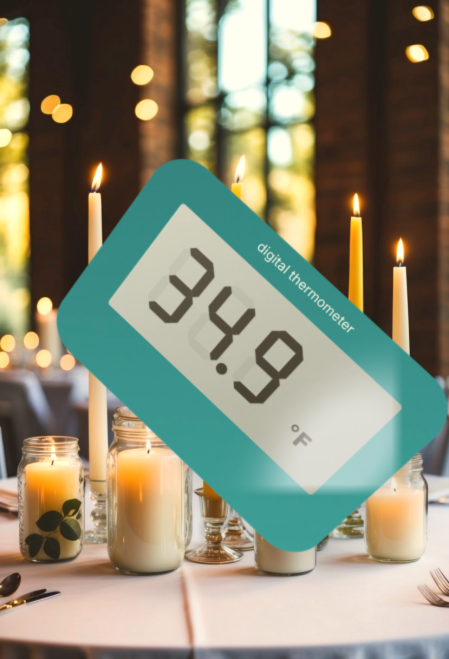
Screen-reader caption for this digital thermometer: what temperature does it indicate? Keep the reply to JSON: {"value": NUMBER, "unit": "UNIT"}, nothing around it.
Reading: {"value": 34.9, "unit": "°F"}
